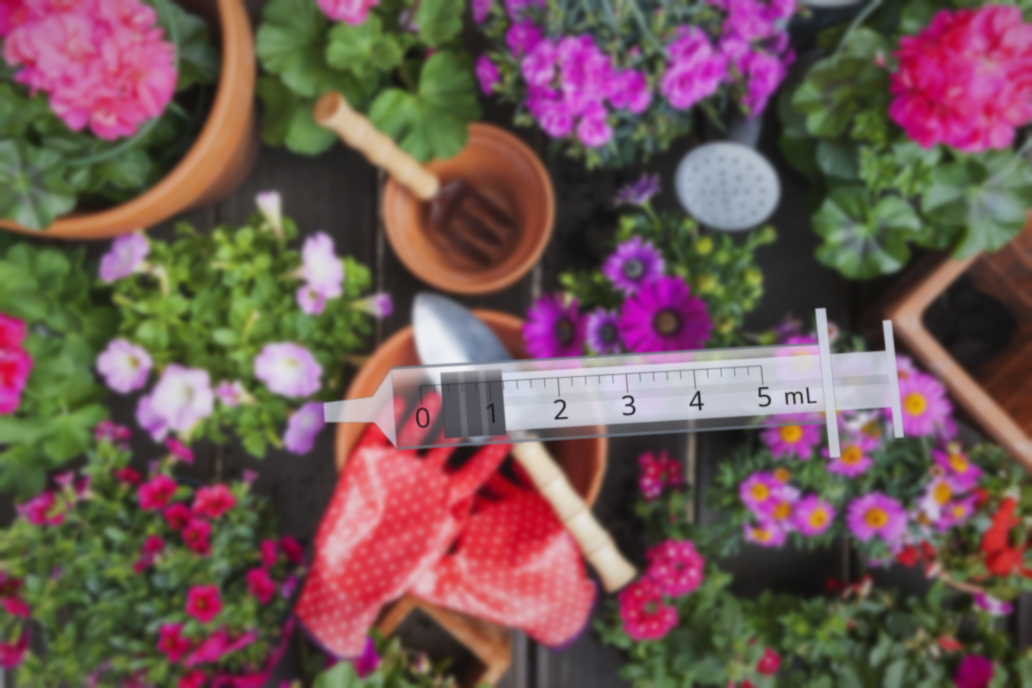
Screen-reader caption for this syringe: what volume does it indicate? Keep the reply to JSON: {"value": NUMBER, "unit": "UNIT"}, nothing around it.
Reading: {"value": 0.3, "unit": "mL"}
